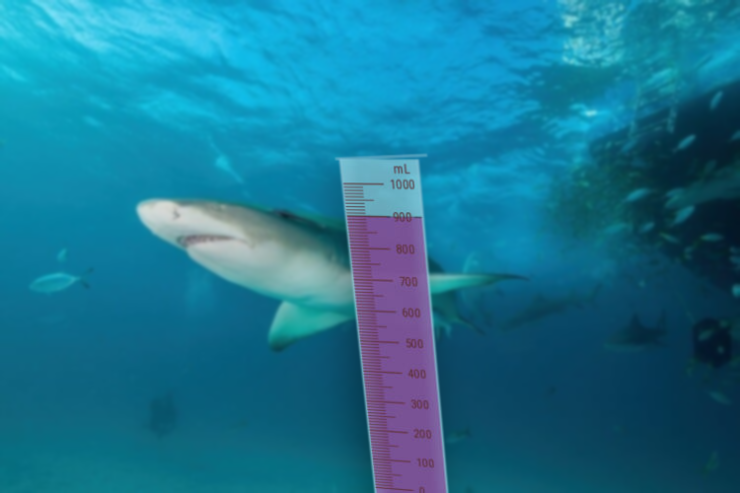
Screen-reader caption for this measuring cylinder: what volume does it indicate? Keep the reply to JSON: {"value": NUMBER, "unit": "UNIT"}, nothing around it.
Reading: {"value": 900, "unit": "mL"}
